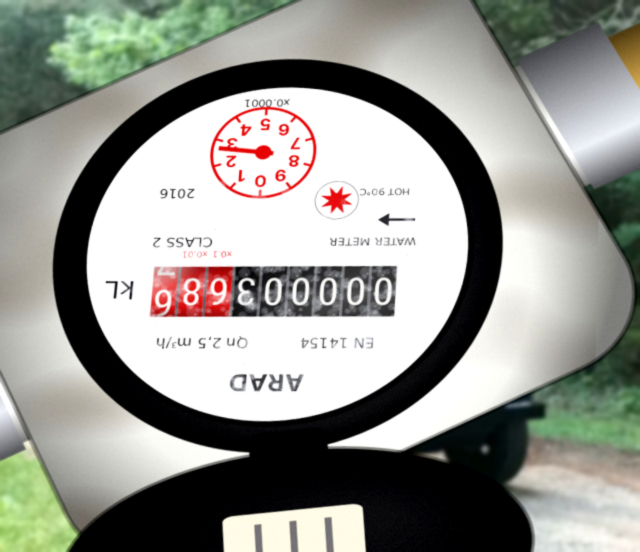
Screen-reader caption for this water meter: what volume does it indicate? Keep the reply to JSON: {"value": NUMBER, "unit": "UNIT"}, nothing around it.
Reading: {"value": 3.6862, "unit": "kL"}
